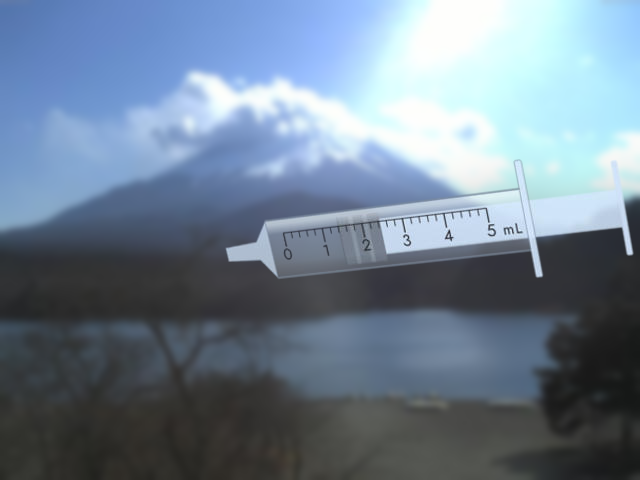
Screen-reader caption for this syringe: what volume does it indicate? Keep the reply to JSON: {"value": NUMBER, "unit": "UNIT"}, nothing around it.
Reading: {"value": 1.4, "unit": "mL"}
